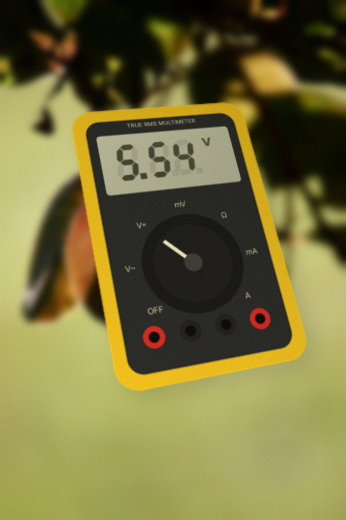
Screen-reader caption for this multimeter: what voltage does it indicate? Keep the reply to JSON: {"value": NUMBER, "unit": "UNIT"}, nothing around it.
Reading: {"value": 5.54, "unit": "V"}
